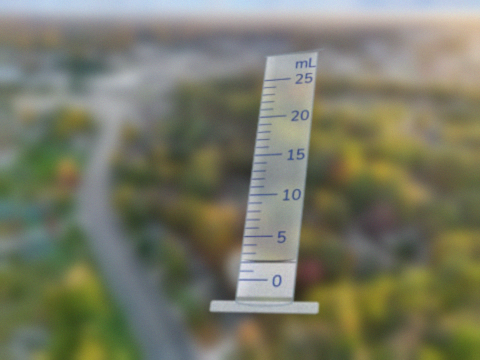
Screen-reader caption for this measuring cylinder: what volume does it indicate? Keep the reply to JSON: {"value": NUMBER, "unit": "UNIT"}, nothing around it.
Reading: {"value": 2, "unit": "mL"}
